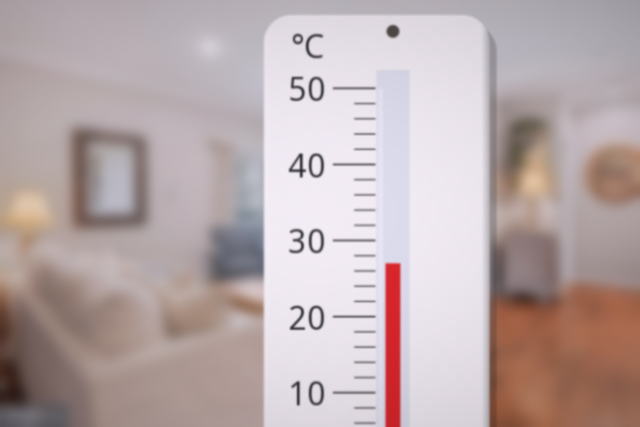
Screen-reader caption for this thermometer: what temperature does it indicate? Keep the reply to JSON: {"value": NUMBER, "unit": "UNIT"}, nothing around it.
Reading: {"value": 27, "unit": "°C"}
